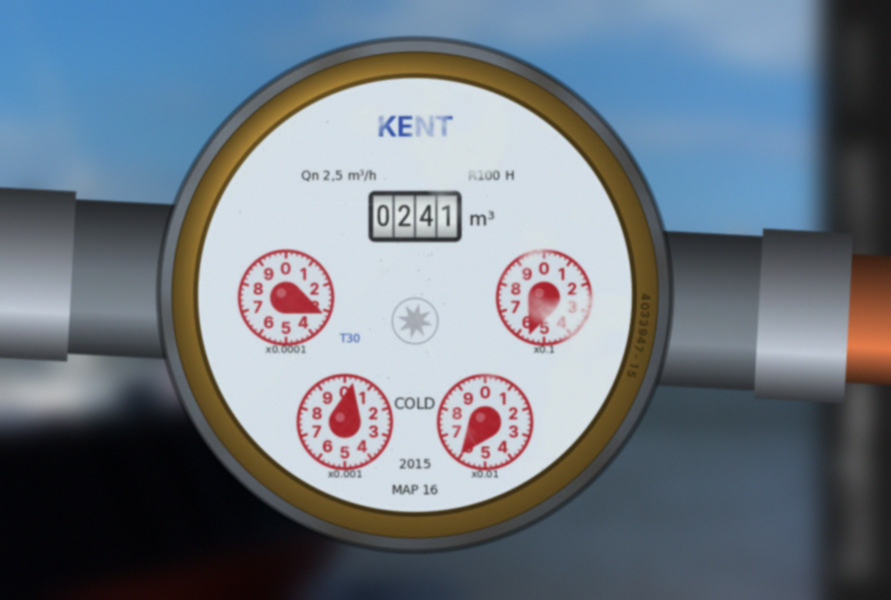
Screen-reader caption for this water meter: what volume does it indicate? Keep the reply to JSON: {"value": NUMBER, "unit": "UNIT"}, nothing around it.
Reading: {"value": 241.5603, "unit": "m³"}
